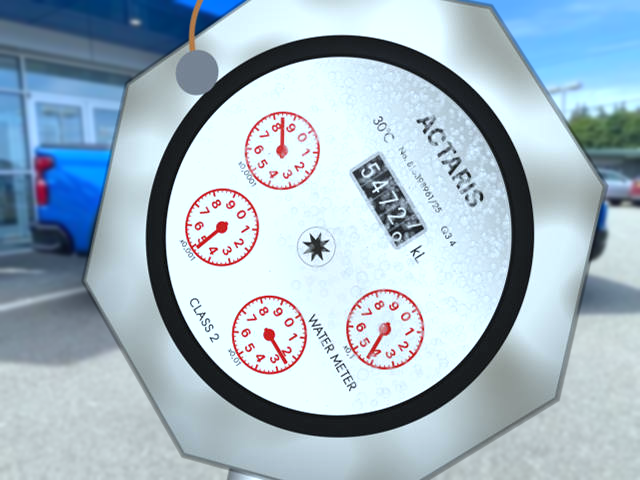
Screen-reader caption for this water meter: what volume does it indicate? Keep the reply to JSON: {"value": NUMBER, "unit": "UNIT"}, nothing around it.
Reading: {"value": 54727.4248, "unit": "kL"}
